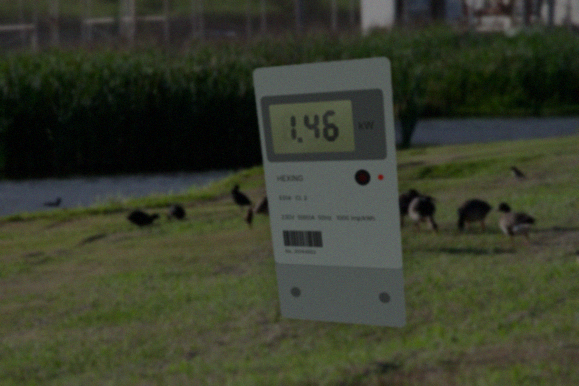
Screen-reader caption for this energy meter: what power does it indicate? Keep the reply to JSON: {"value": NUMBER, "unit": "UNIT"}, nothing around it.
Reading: {"value": 1.46, "unit": "kW"}
